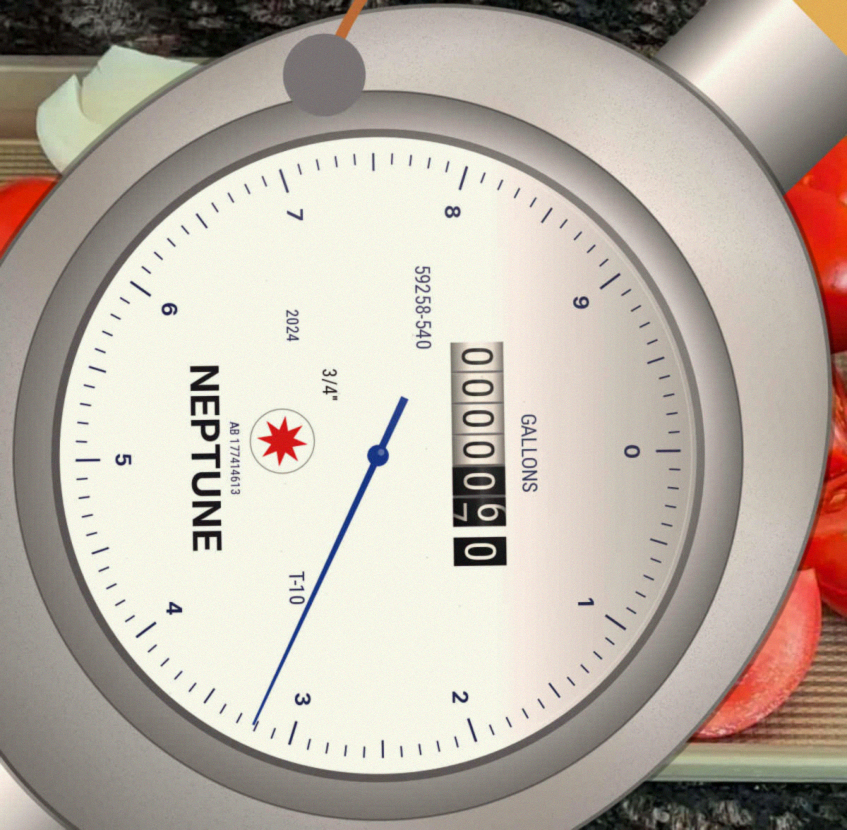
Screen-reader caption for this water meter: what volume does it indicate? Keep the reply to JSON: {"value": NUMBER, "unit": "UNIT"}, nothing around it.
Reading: {"value": 63.2, "unit": "gal"}
